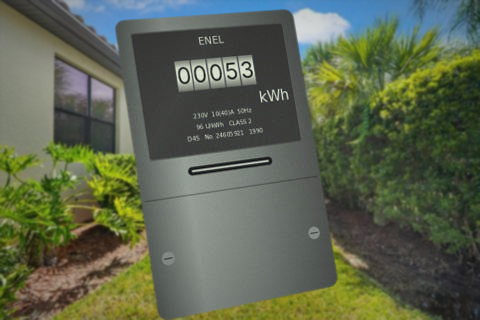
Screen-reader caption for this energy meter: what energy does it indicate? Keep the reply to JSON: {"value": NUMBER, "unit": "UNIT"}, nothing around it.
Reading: {"value": 53, "unit": "kWh"}
